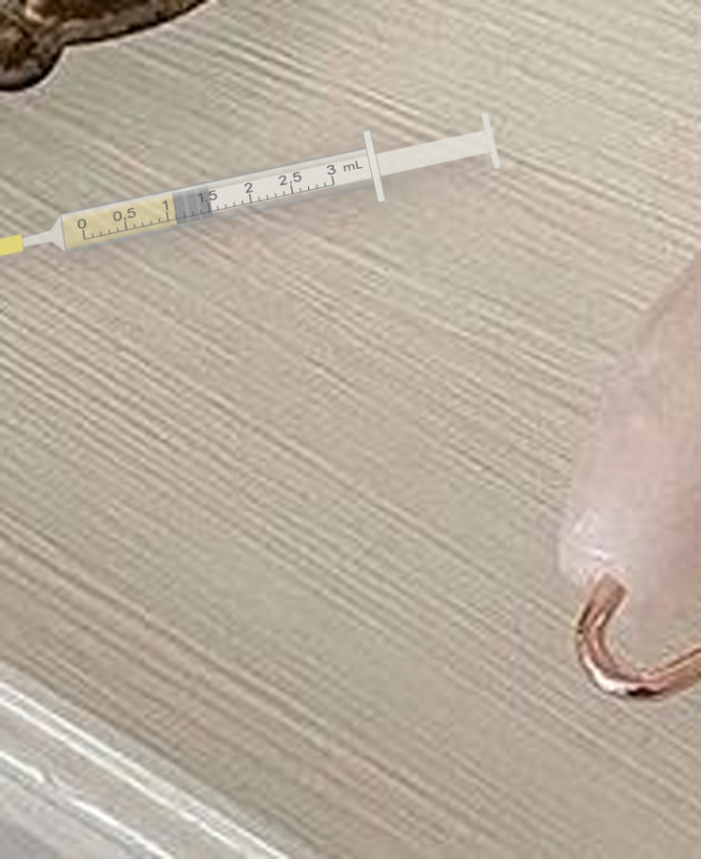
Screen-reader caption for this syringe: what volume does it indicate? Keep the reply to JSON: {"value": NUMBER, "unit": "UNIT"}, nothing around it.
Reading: {"value": 1.1, "unit": "mL"}
